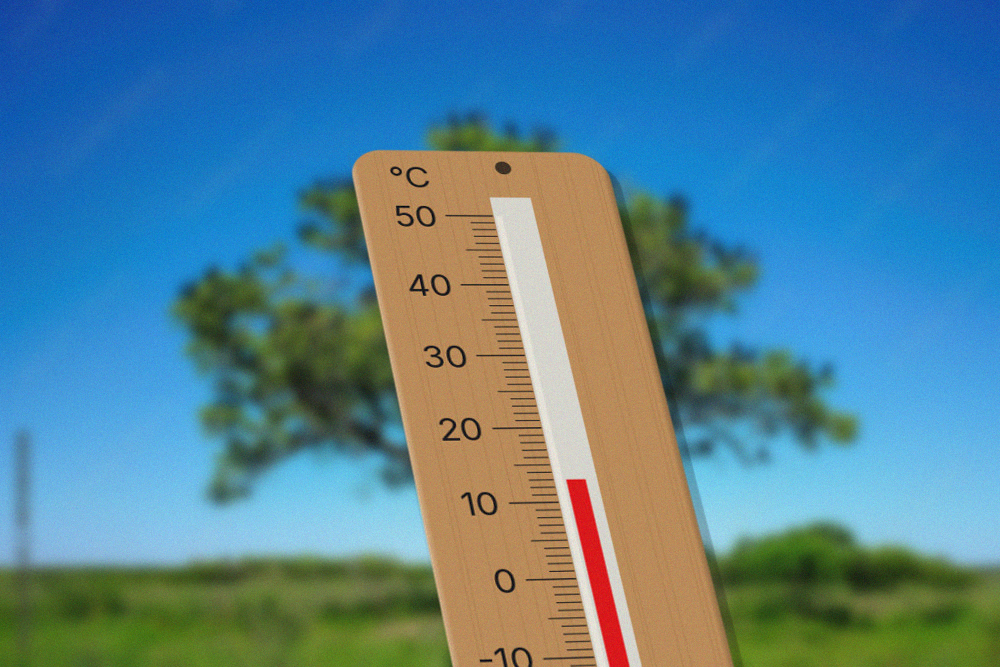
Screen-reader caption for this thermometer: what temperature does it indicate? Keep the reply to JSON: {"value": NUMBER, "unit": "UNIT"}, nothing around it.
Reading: {"value": 13, "unit": "°C"}
